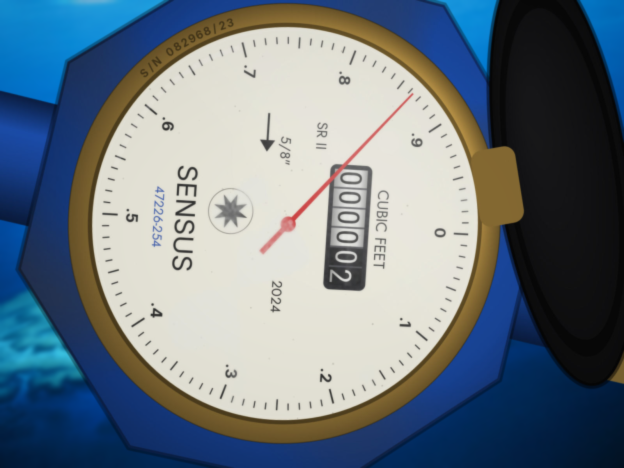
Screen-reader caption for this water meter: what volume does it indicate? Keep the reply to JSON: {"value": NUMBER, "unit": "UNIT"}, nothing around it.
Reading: {"value": 1.86, "unit": "ft³"}
